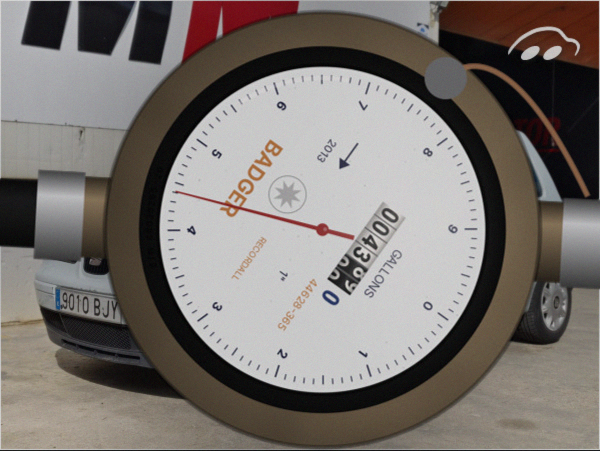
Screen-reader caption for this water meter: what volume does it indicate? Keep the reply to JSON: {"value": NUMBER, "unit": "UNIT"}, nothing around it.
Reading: {"value": 43894.4, "unit": "gal"}
